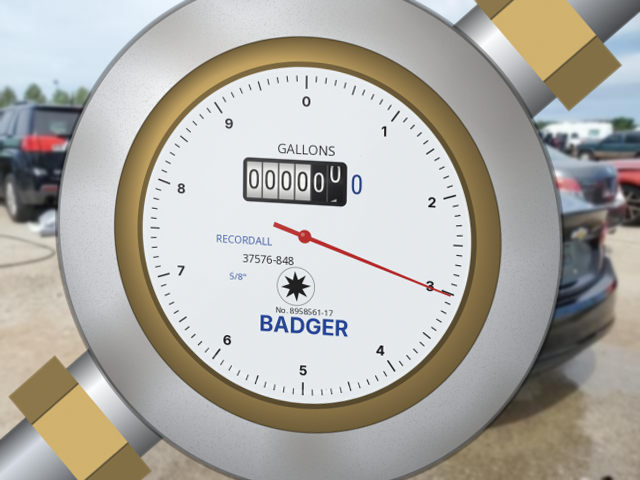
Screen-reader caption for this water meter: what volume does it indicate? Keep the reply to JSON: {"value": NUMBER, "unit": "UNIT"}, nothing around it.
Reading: {"value": 3.0, "unit": "gal"}
